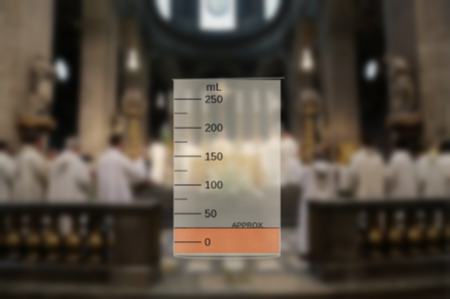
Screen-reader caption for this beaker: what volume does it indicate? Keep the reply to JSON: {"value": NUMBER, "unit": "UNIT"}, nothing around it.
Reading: {"value": 25, "unit": "mL"}
